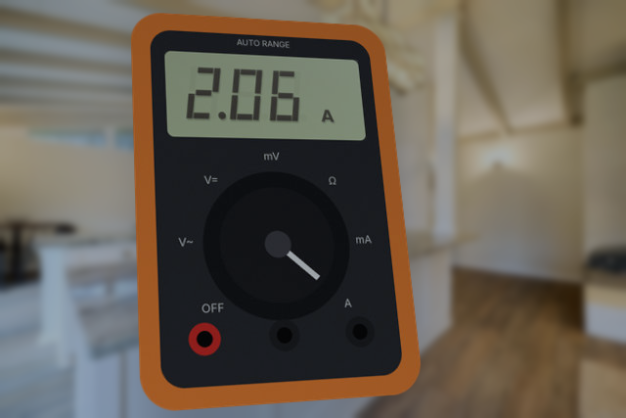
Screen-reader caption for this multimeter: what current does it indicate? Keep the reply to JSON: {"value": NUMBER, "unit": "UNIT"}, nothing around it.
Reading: {"value": 2.06, "unit": "A"}
